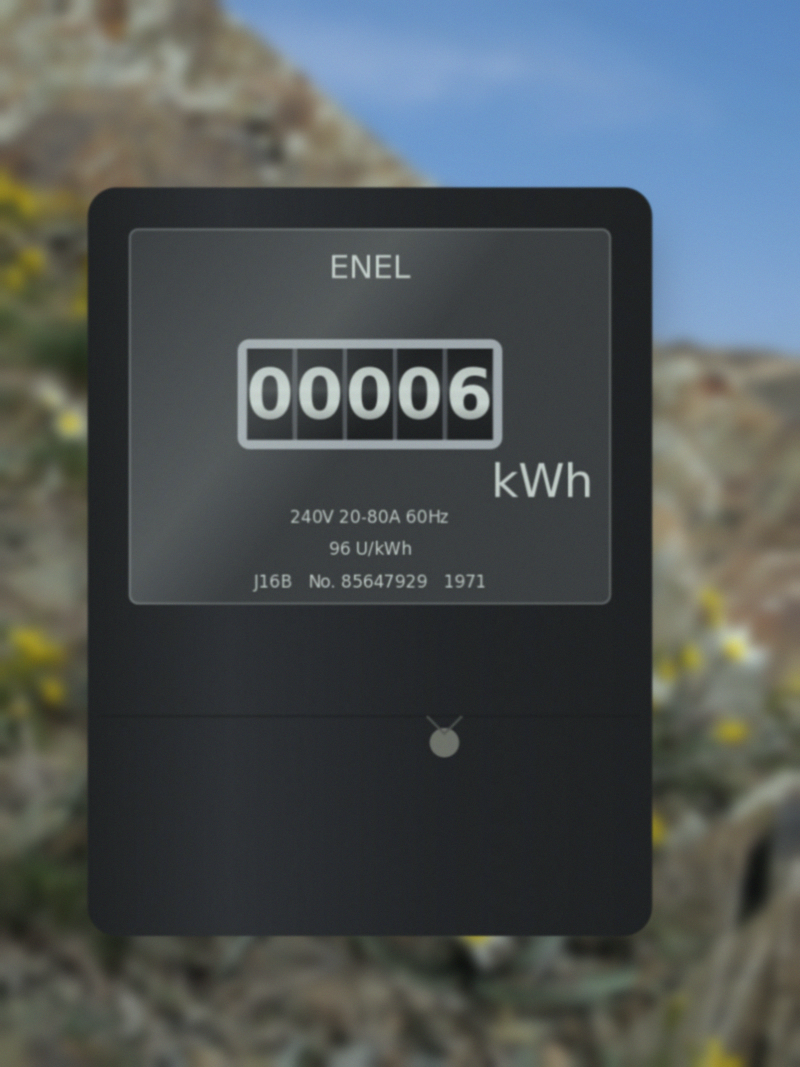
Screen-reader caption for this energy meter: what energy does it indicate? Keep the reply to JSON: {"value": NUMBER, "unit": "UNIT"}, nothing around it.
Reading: {"value": 6, "unit": "kWh"}
